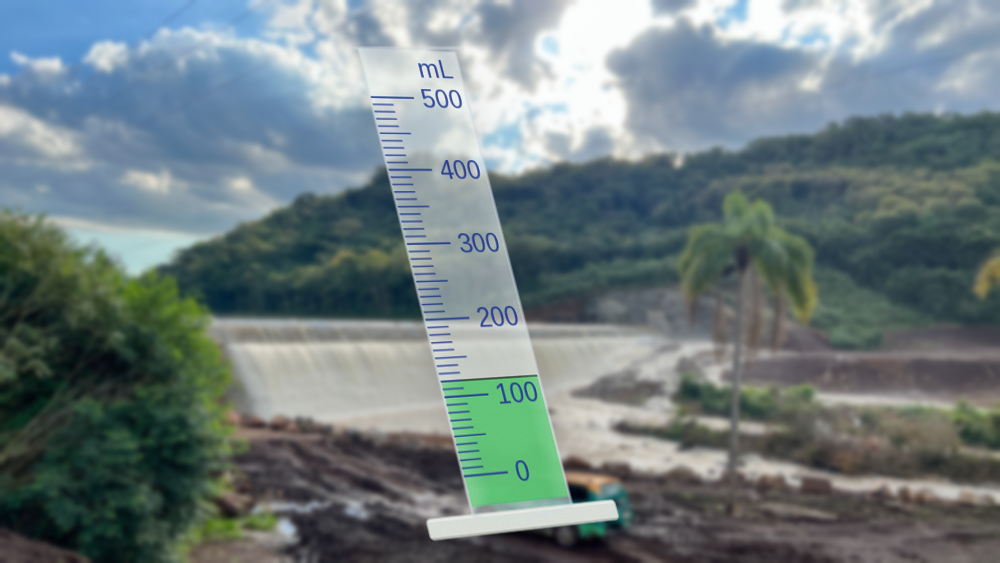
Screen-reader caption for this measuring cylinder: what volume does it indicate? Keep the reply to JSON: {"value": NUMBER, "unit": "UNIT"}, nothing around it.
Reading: {"value": 120, "unit": "mL"}
